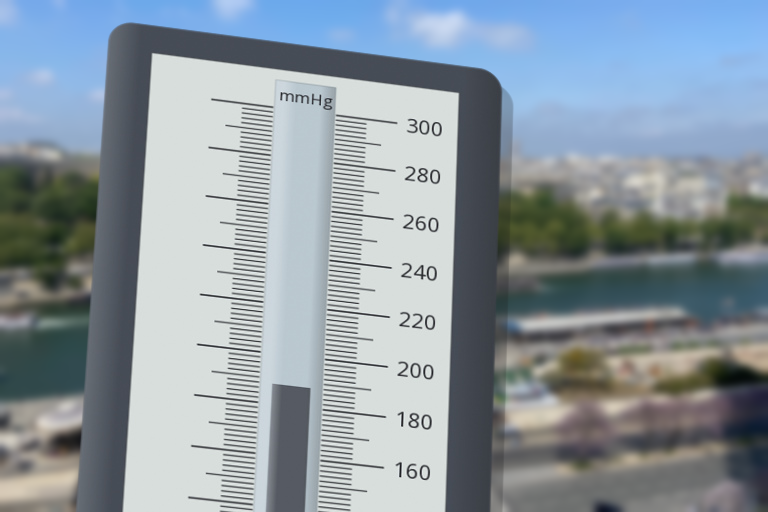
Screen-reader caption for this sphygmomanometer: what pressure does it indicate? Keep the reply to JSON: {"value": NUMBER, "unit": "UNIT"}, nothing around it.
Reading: {"value": 188, "unit": "mmHg"}
